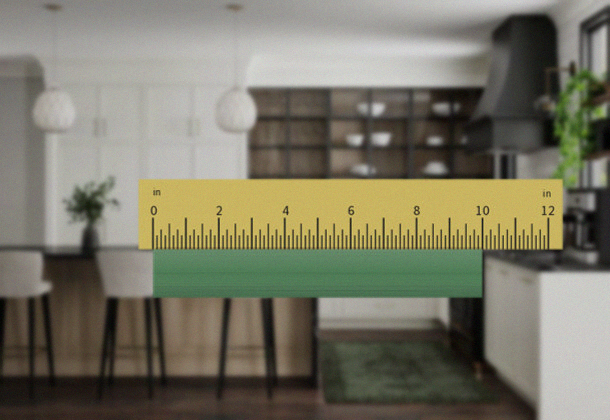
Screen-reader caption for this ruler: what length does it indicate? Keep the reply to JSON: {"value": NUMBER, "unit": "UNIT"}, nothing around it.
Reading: {"value": 10, "unit": "in"}
